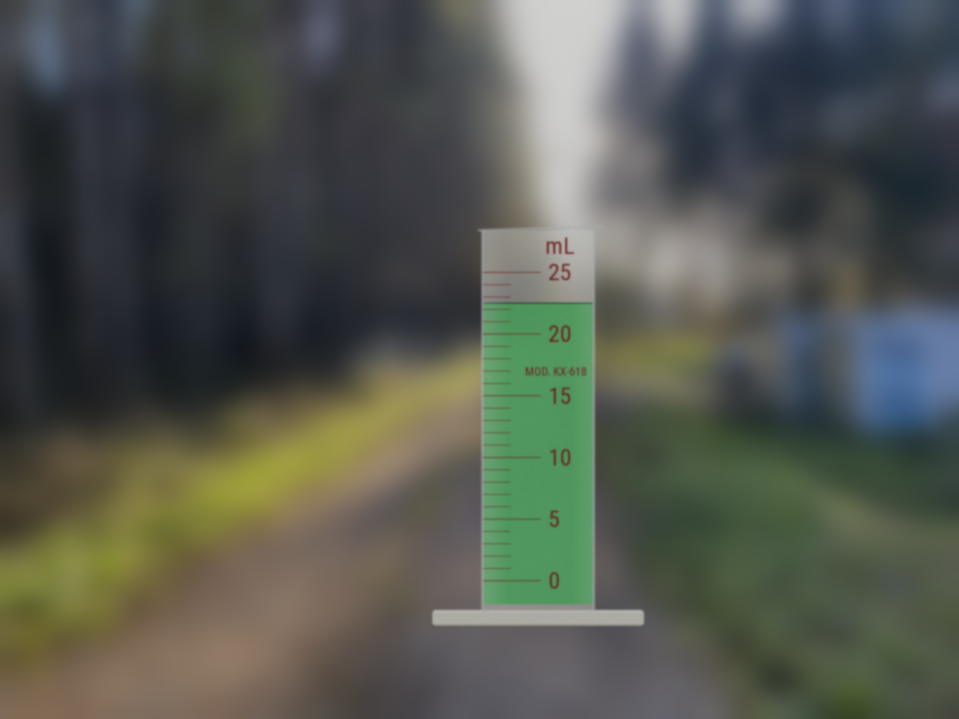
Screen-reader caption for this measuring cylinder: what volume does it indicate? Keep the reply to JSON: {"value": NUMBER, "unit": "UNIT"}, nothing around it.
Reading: {"value": 22.5, "unit": "mL"}
